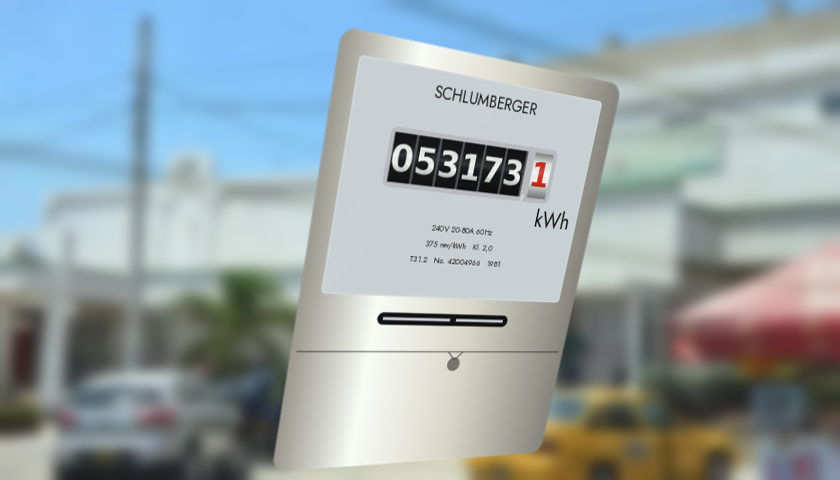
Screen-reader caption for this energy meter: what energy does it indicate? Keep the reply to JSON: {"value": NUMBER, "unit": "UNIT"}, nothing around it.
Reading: {"value": 53173.1, "unit": "kWh"}
